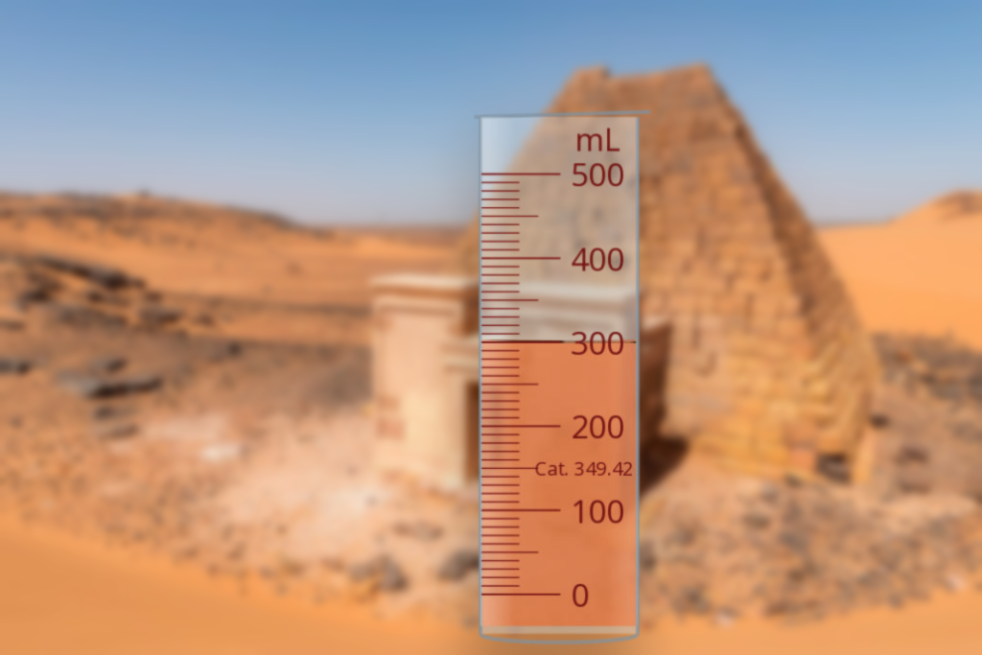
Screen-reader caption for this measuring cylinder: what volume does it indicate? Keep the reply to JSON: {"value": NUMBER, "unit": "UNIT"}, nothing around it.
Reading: {"value": 300, "unit": "mL"}
